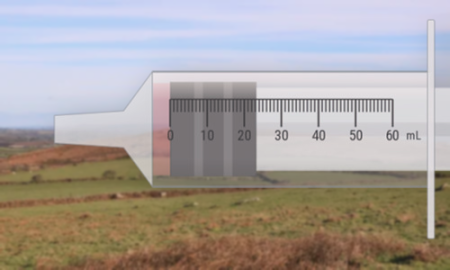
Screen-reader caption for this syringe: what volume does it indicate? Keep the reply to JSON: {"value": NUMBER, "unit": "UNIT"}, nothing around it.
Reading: {"value": 0, "unit": "mL"}
